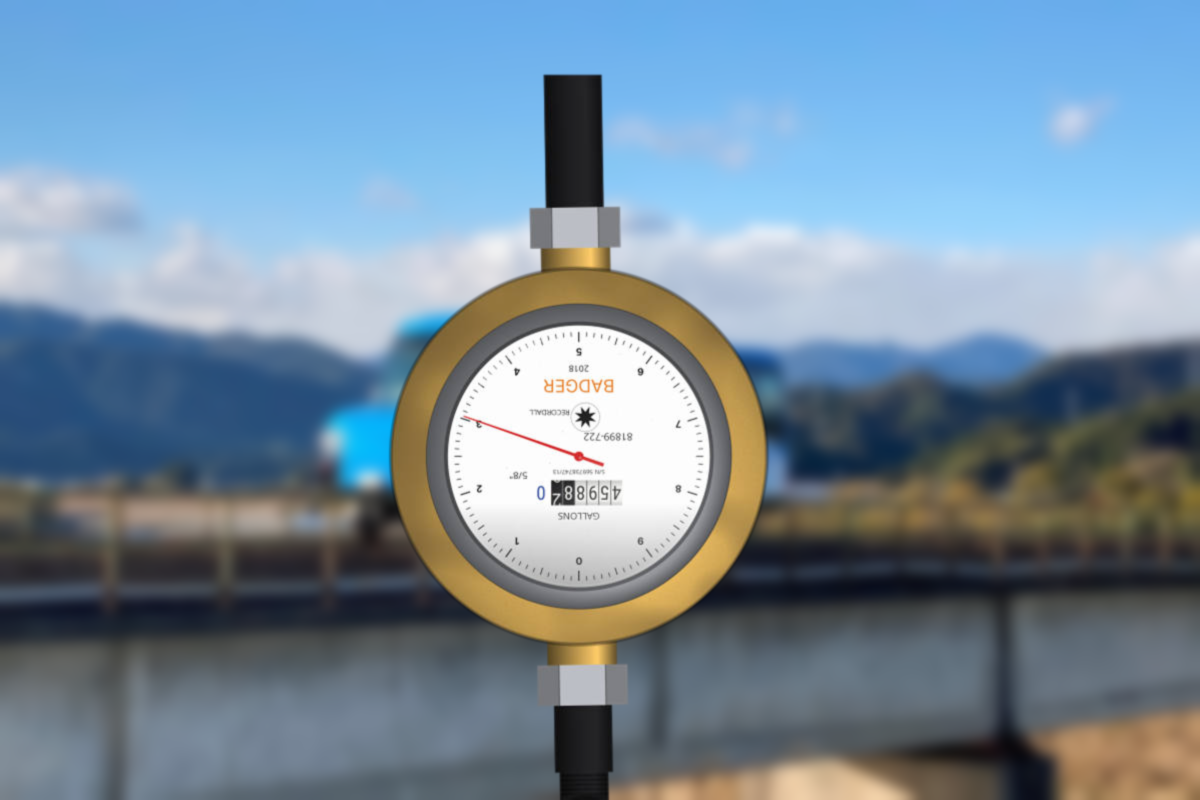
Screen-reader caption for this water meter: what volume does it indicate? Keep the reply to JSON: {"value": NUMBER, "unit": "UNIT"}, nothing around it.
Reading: {"value": 4598823.0, "unit": "gal"}
